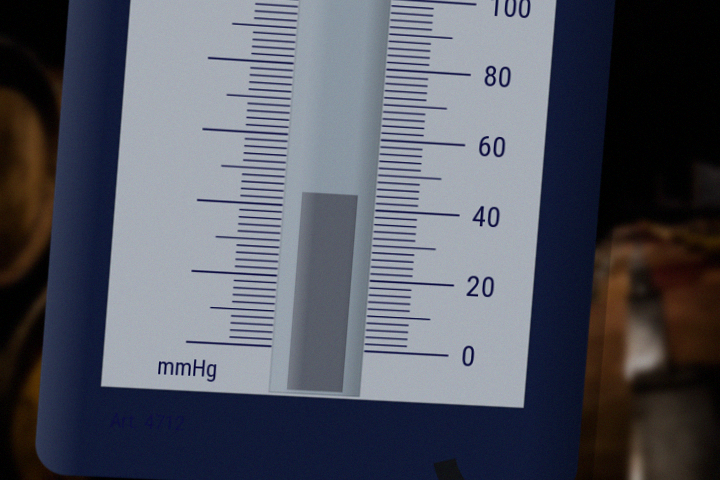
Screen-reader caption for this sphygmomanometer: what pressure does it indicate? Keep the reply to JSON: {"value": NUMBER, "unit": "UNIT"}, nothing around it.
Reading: {"value": 44, "unit": "mmHg"}
